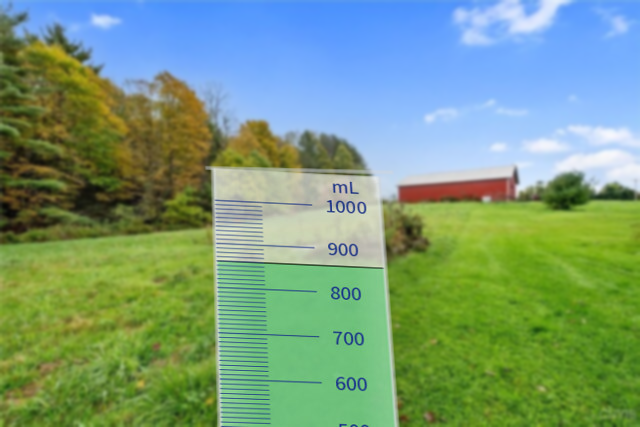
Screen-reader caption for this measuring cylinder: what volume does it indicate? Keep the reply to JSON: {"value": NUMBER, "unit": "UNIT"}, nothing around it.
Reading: {"value": 860, "unit": "mL"}
